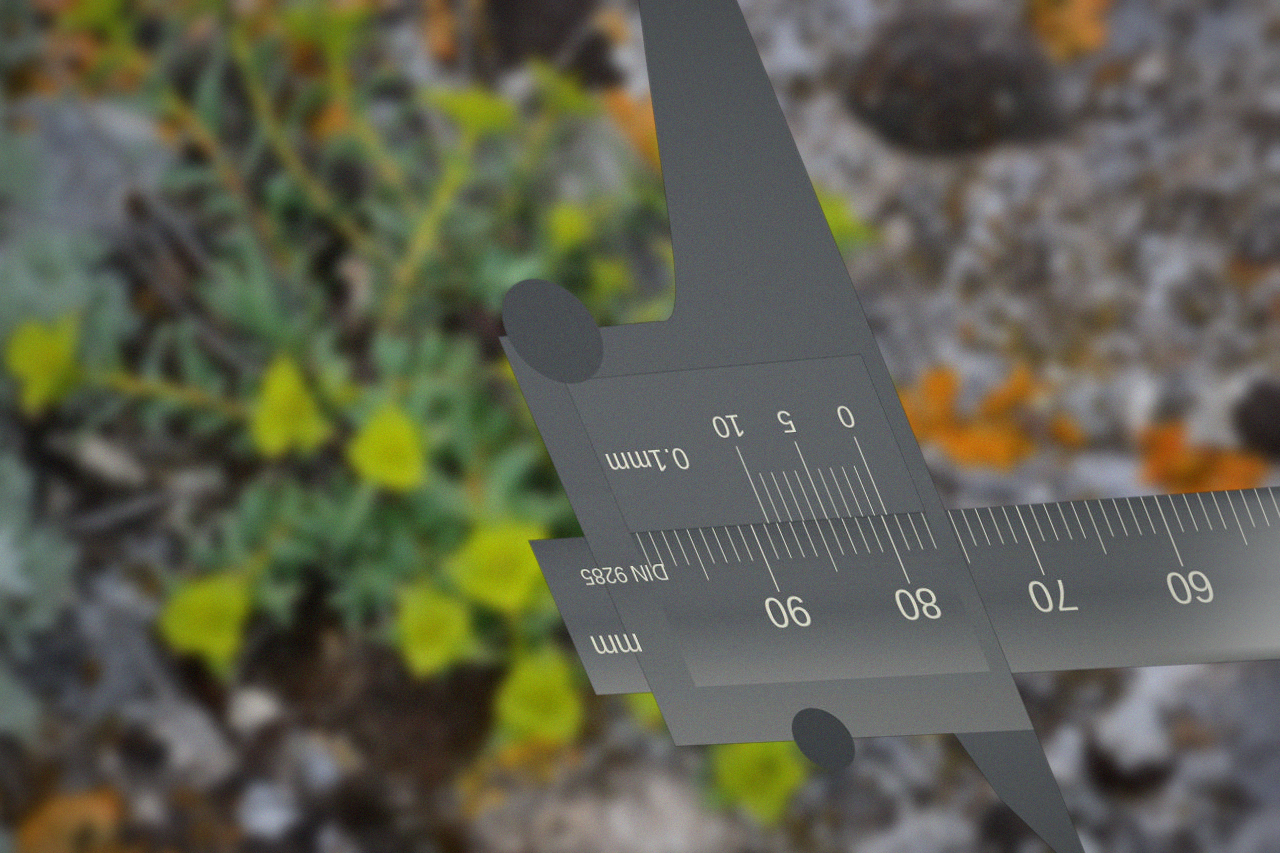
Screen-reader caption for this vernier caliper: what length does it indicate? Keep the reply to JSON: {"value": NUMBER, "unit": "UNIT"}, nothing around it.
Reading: {"value": 79.6, "unit": "mm"}
